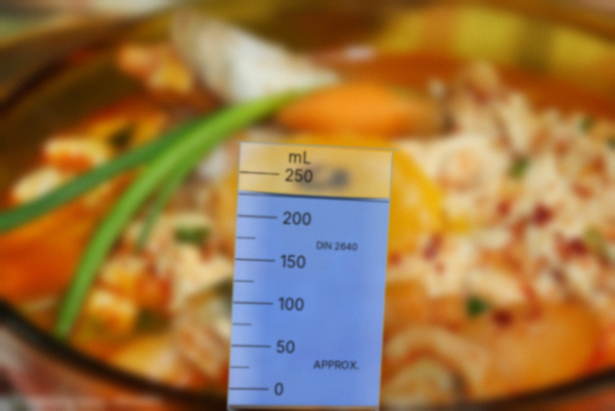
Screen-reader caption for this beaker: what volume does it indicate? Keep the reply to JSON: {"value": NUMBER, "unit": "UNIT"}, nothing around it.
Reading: {"value": 225, "unit": "mL"}
